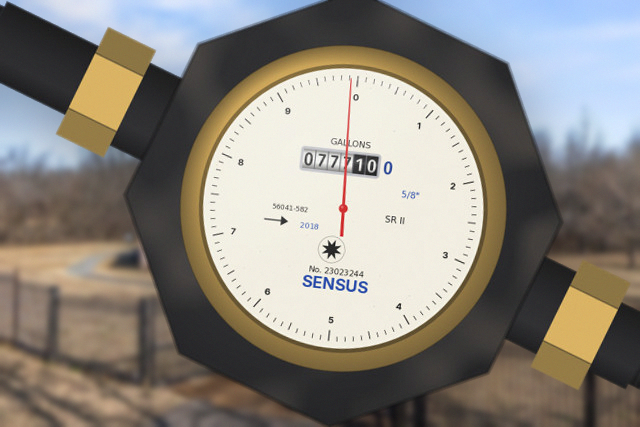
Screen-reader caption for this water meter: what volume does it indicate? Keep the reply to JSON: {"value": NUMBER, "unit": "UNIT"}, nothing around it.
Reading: {"value": 777099.9, "unit": "gal"}
